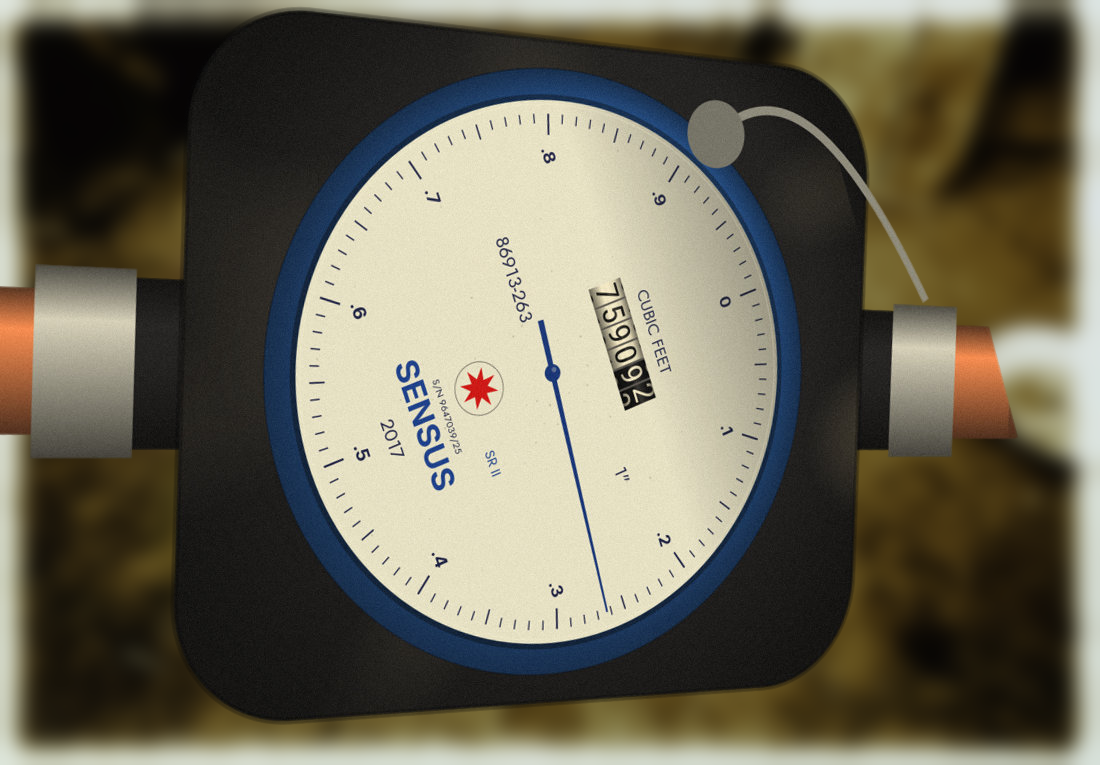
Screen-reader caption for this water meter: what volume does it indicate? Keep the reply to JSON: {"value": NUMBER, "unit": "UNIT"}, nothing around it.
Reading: {"value": 759092.26, "unit": "ft³"}
